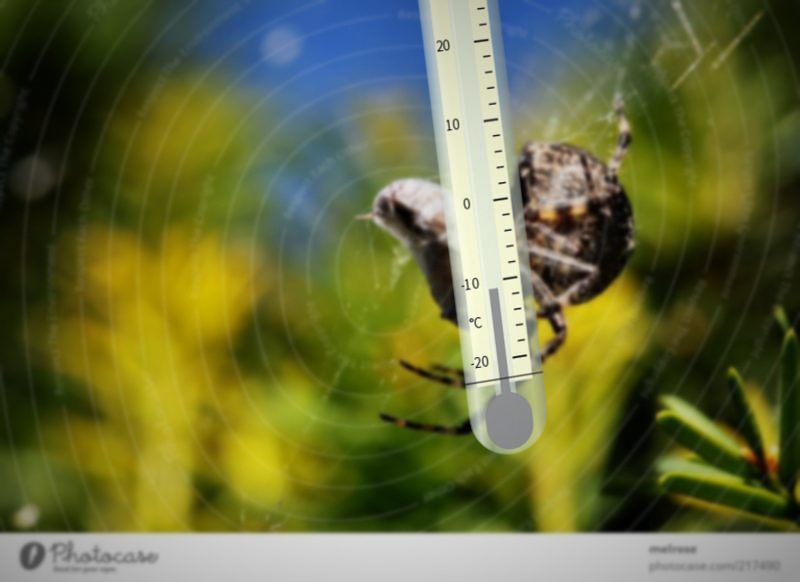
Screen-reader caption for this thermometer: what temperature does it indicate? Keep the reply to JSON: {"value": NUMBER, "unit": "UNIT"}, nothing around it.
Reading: {"value": -11, "unit": "°C"}
